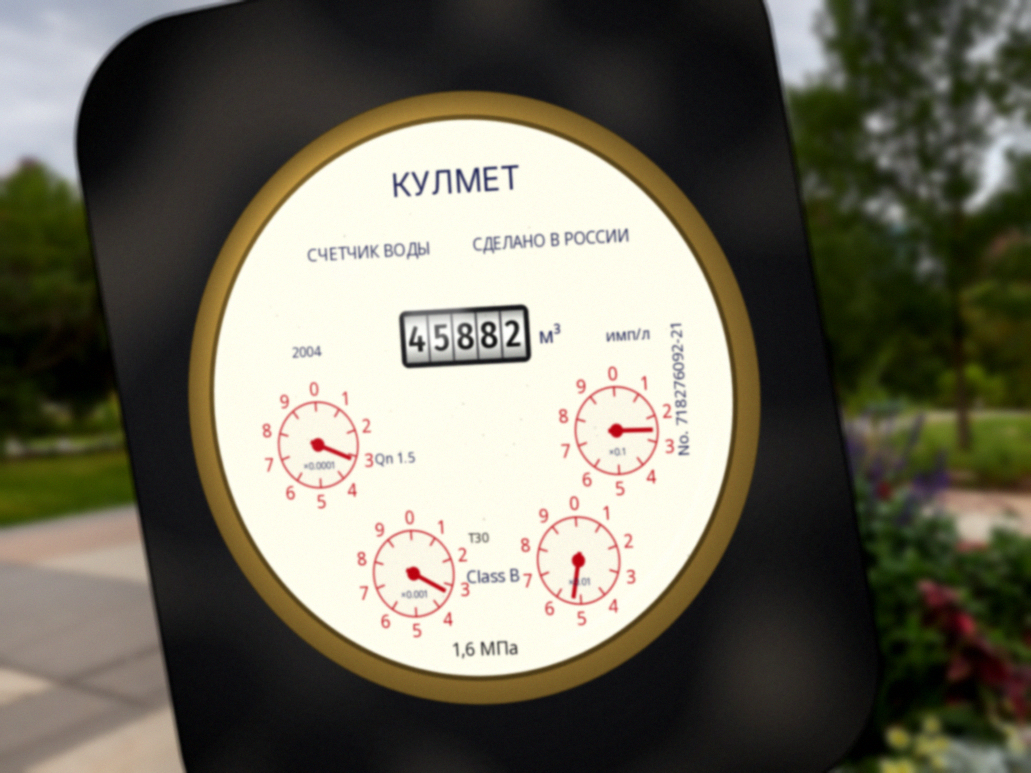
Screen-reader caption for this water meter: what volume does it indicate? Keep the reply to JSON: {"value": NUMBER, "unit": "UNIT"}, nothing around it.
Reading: {"value": 45882.2533, "unit": "m³"}
